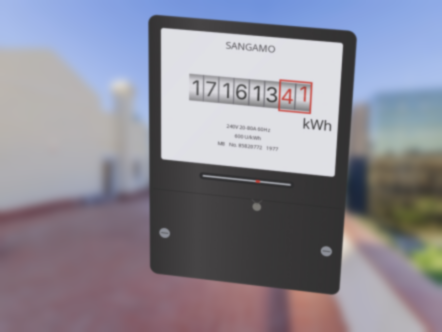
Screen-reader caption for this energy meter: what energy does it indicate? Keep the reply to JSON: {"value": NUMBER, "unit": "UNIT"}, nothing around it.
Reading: {"value": 171613.41, "unit": "kWh"}
